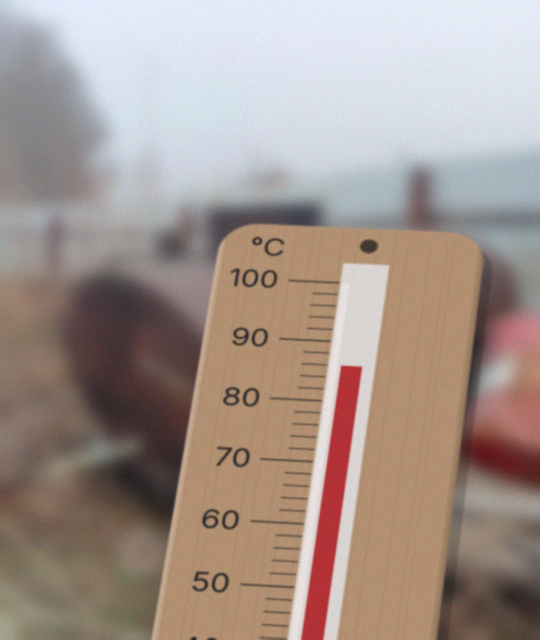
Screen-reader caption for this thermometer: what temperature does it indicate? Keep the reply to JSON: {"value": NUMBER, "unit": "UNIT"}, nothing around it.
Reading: {"value": 86, "unit": "°C"}
